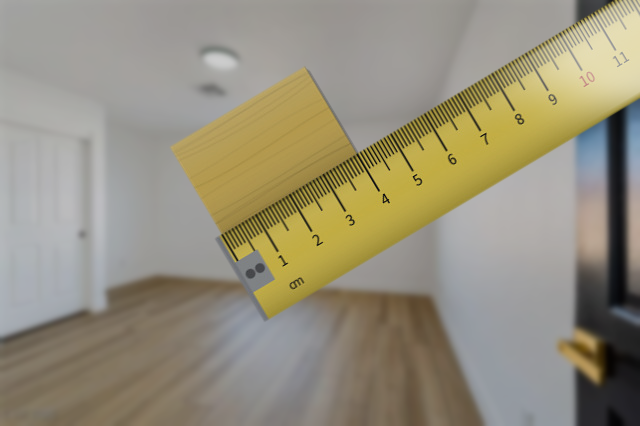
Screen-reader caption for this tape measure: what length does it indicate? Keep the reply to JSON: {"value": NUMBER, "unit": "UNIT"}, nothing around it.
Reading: {"value": 4, "unit": "cm"}
